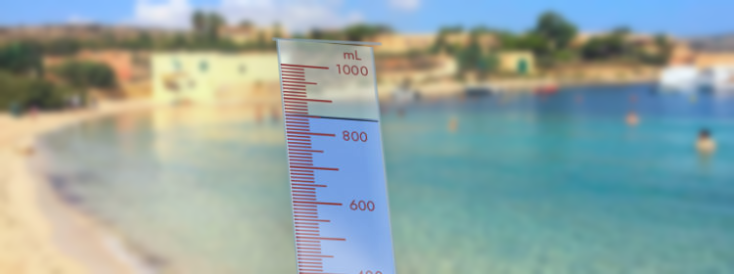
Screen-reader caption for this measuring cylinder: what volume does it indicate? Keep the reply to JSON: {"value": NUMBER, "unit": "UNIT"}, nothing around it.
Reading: {"value": 850, "unit": "mL"}
